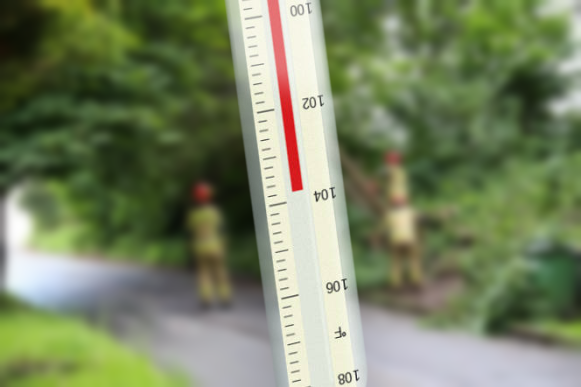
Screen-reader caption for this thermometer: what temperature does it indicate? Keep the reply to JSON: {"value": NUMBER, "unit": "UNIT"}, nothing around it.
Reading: {"value": 103.8, "unit": "°F"}
